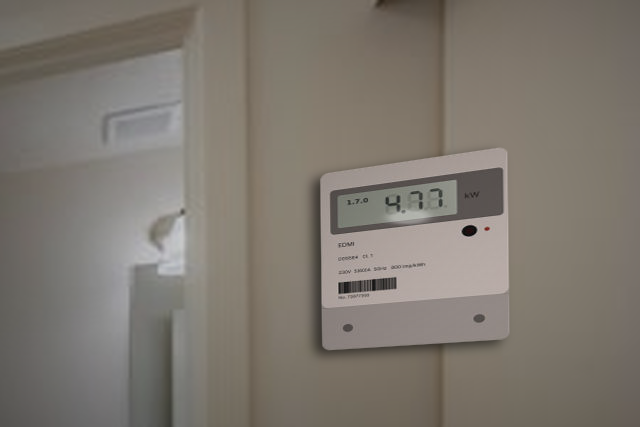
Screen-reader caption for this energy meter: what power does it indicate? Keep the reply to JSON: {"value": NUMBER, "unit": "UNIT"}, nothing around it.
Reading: {"value": 4.77, "unit": "kW"}
